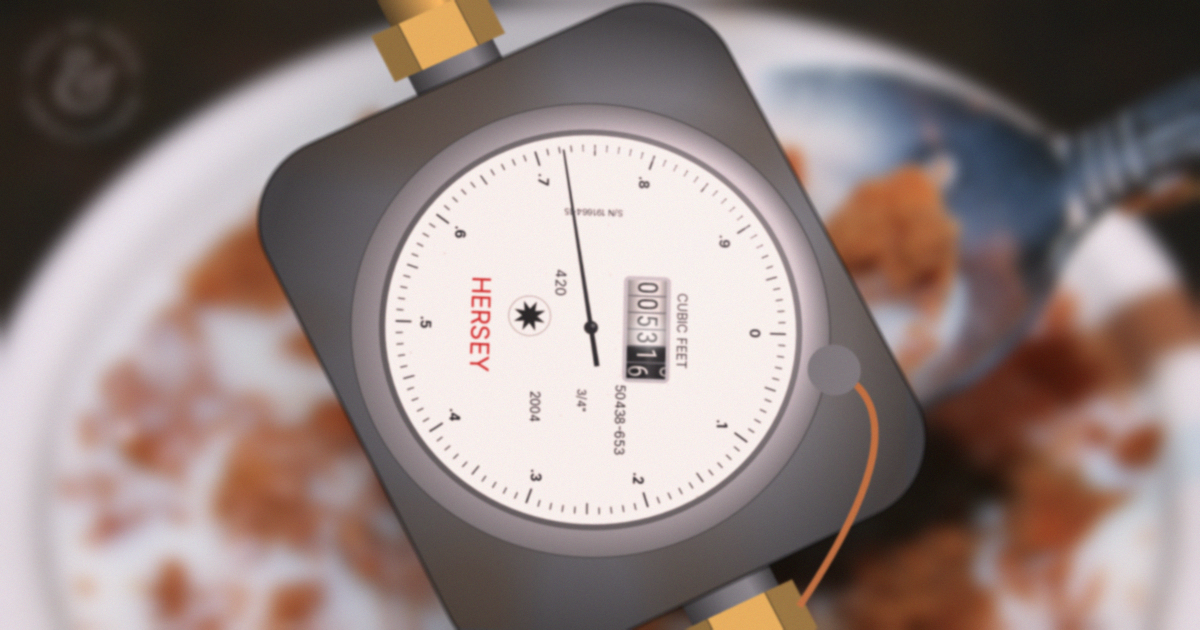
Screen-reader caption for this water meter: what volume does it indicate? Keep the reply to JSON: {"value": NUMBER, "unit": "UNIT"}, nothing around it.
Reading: {"value": 5315.72, "unit": "ft³"}
